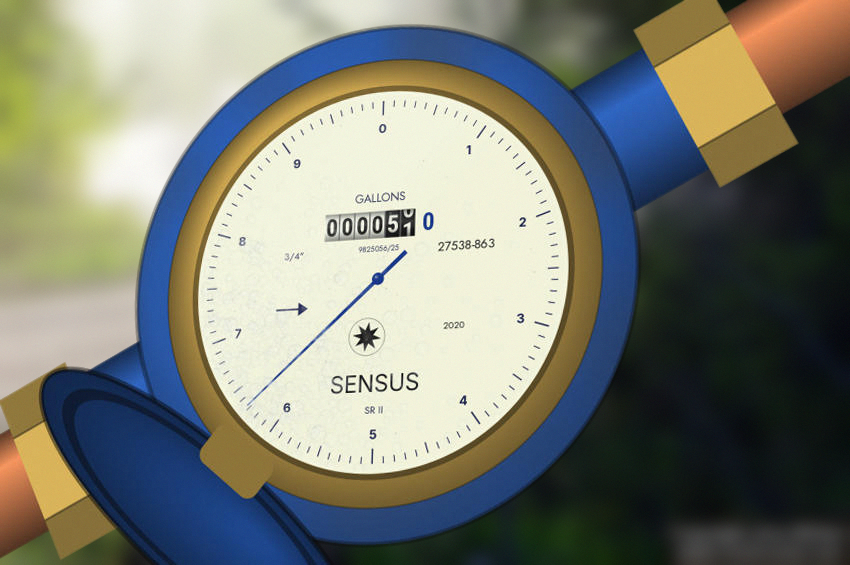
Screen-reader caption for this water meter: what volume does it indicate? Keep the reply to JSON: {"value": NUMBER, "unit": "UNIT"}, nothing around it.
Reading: {"value": 506.3, "unit": "gal"}
